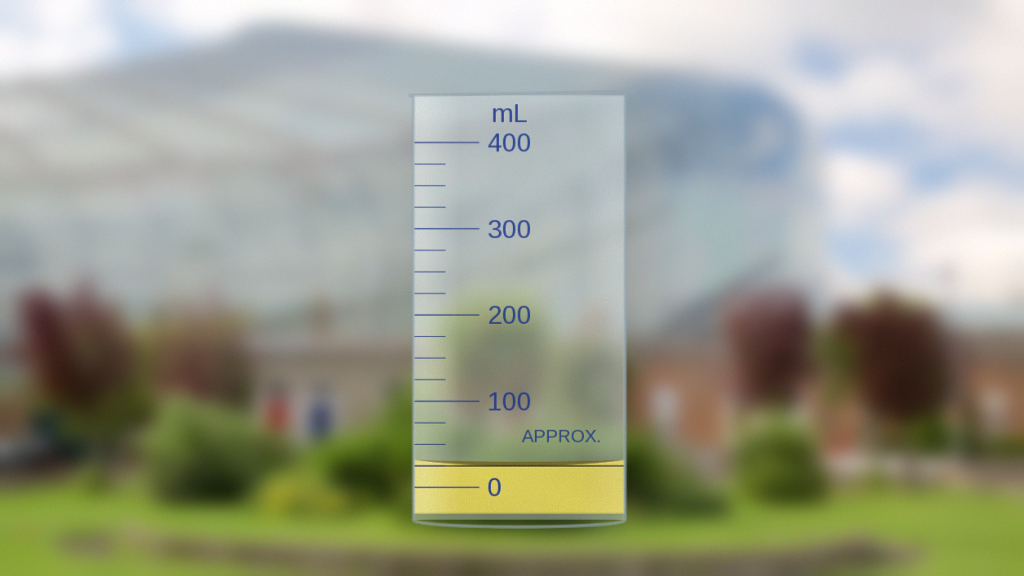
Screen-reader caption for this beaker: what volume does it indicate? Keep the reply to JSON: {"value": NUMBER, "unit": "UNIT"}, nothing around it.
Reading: {"value": 25, "unit": "mL"}
